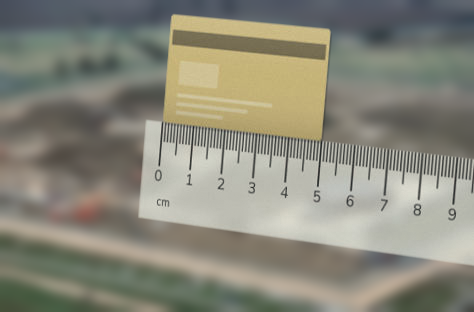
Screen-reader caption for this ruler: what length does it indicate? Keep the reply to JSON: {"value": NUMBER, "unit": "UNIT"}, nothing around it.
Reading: {"value": 5, "unit": "cm"}
